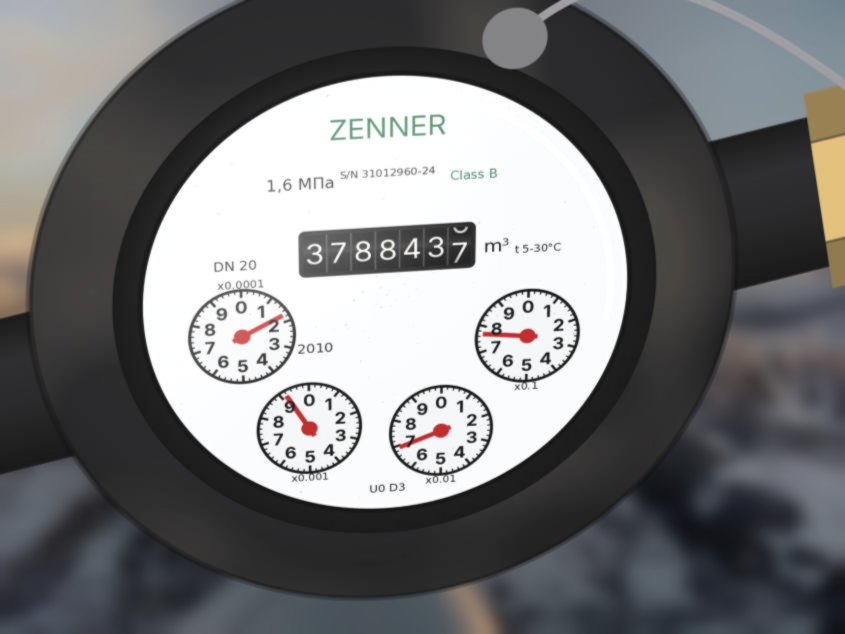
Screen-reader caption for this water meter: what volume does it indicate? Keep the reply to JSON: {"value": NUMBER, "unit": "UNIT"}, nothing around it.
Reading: {"value": 3788436.7691, "unit": "m³"}
